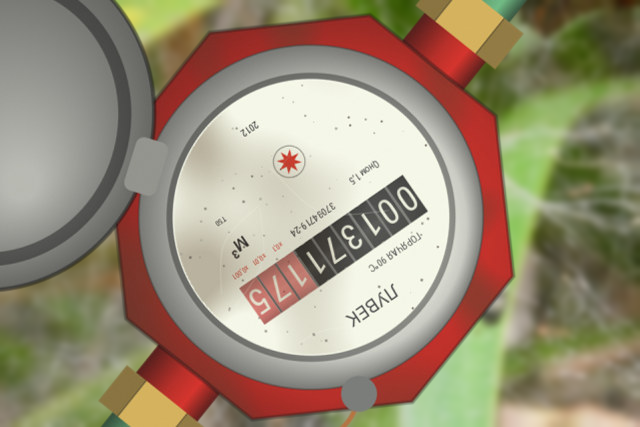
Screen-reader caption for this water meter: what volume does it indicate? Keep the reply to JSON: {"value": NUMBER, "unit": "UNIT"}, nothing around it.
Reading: {"value": 1371.175, "unit": "m³"}
